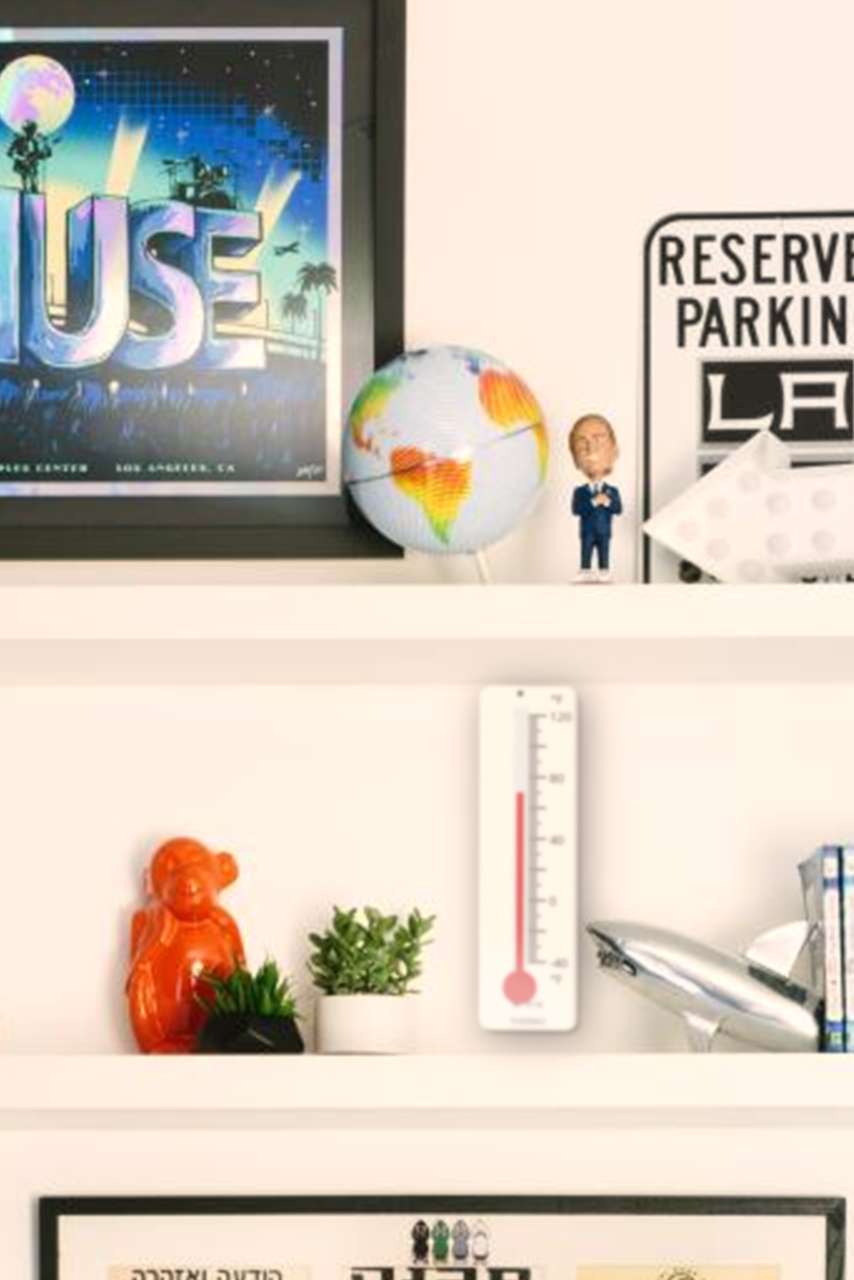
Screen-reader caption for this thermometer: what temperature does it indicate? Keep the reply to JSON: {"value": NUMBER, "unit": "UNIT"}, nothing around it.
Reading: {"value": 70, "unit": "°F"}
